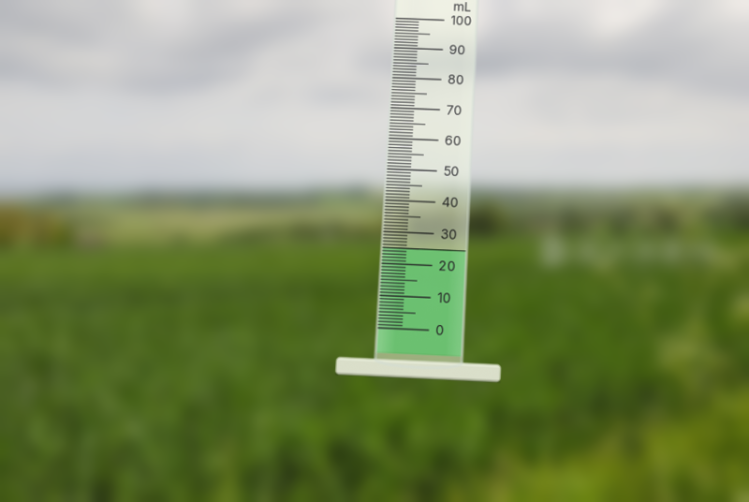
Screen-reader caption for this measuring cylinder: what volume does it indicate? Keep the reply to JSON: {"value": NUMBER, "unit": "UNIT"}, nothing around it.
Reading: {"value": 25, "unit": "mL"}
